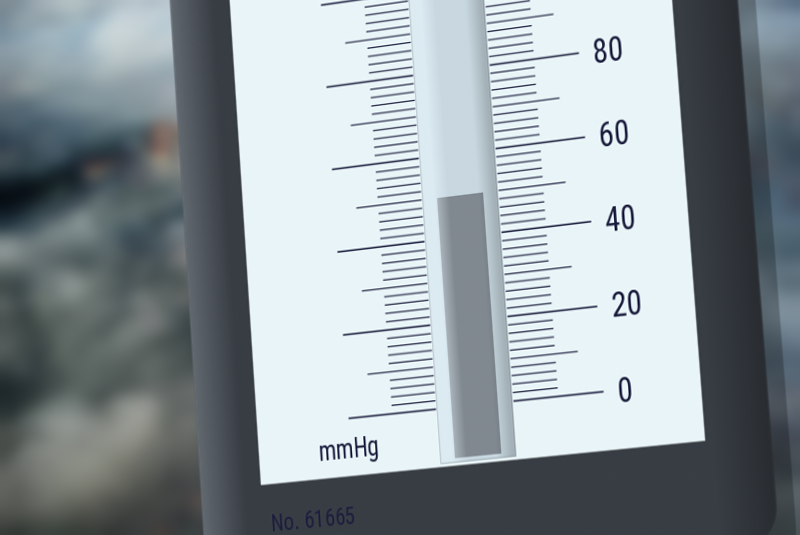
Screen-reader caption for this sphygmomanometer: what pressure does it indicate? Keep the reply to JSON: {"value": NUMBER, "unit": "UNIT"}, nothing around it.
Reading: {"value": 50, "unit": "mmHg"}
